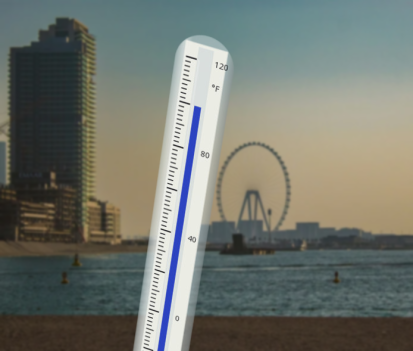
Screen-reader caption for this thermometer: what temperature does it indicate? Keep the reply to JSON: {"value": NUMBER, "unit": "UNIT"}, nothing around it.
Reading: {"value": 100, "unit": "°F"}
